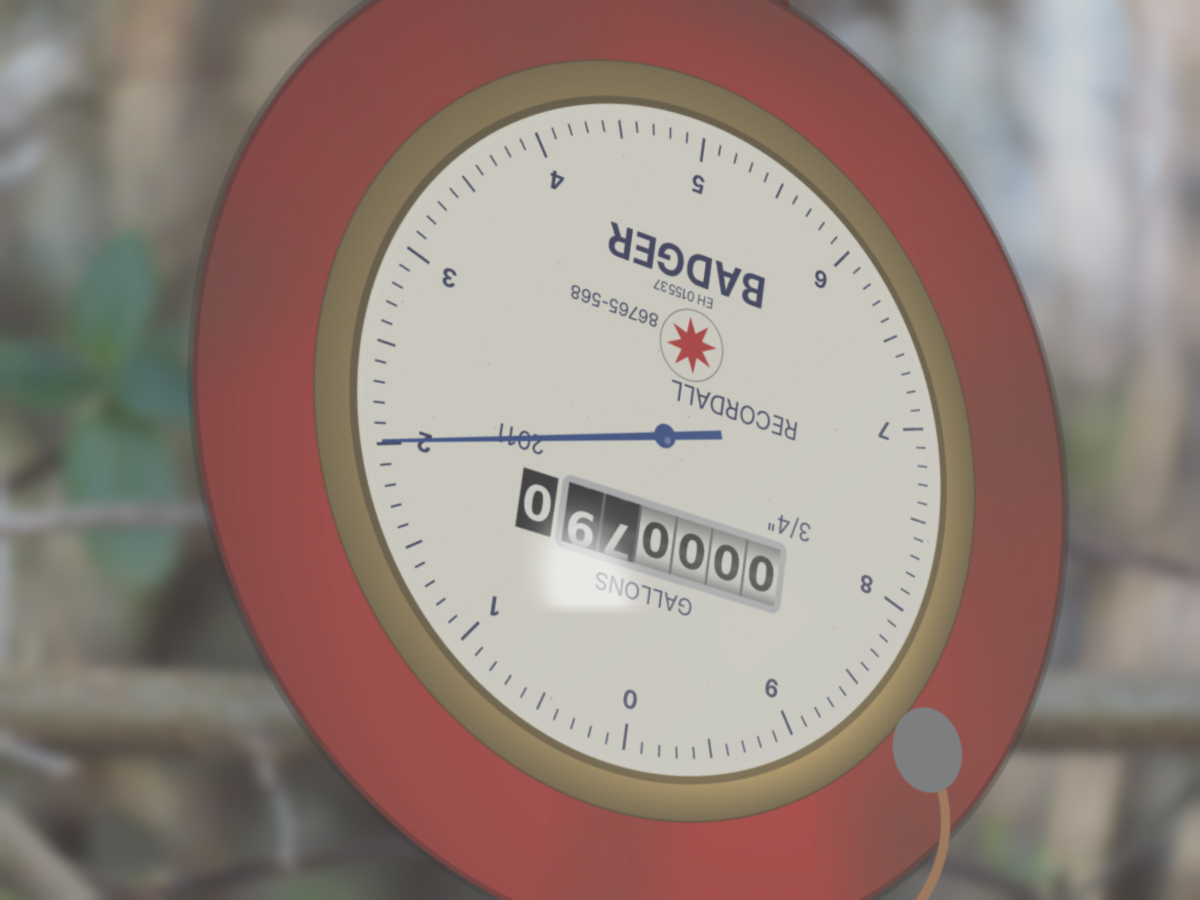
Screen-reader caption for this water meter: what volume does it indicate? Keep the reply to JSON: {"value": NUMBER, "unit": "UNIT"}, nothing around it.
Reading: {"value": 792.0, "unit": "gal"}
